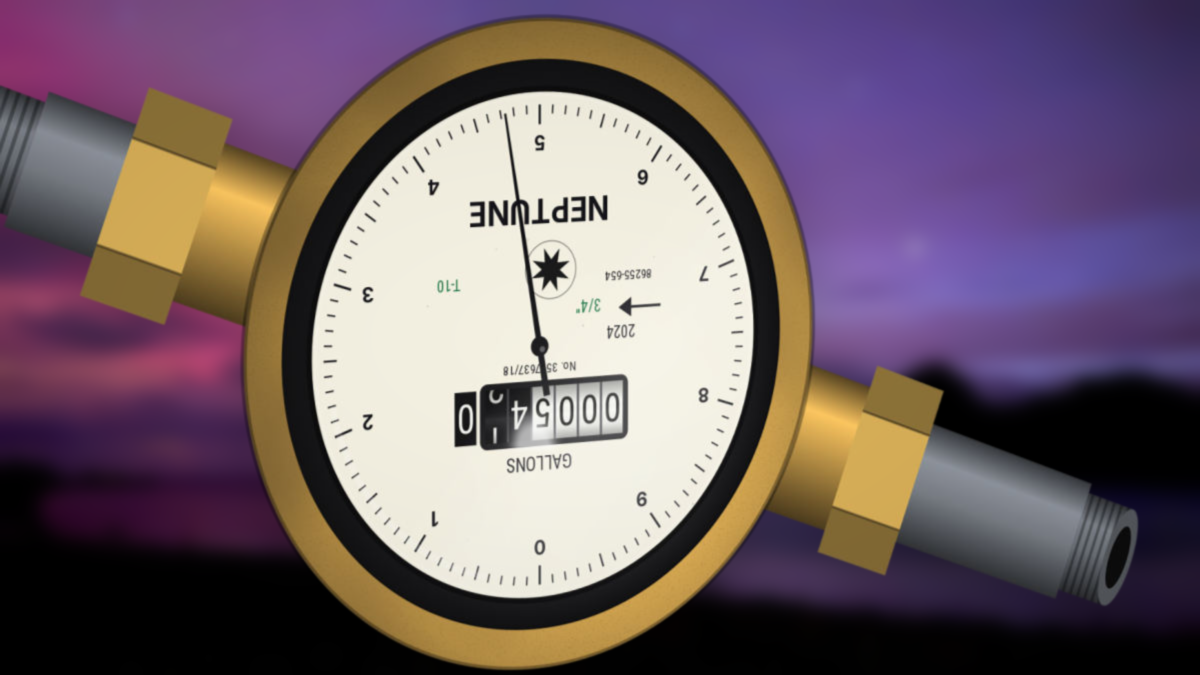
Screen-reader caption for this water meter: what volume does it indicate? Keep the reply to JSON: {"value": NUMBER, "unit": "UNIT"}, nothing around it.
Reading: {"value": 5414.7, "unit": "gal"}
